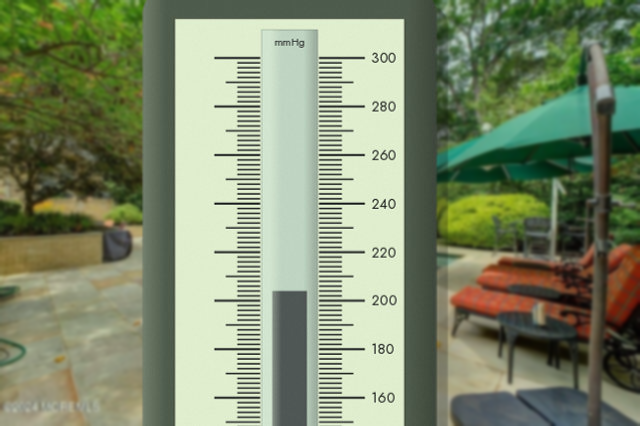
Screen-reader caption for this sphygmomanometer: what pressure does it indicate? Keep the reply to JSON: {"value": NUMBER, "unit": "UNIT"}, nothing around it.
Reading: {"value": 204, "unit": "mmHg"}
